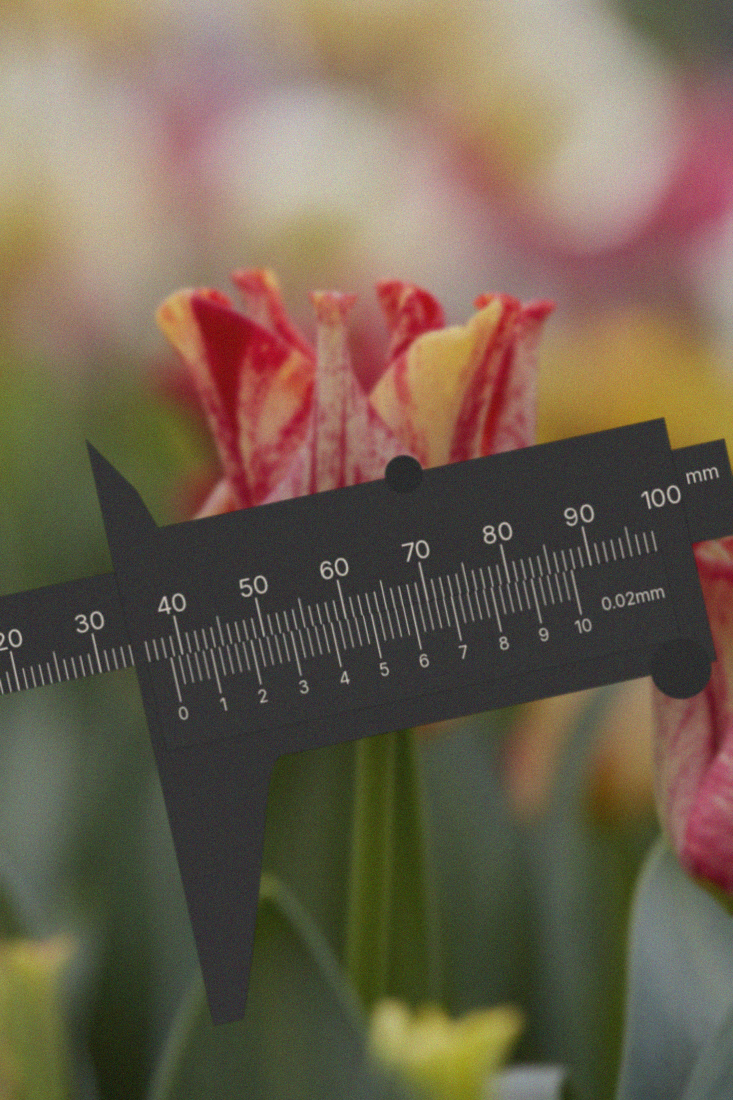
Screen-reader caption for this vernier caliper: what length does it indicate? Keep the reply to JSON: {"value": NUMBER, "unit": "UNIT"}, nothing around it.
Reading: {"value": 38.6, "unit": "mm"}
